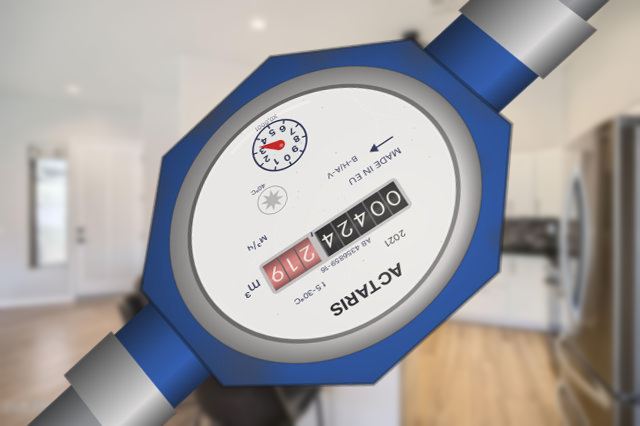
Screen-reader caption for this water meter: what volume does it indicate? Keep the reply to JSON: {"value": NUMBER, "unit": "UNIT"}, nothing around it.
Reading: {"value": 424.2193, "unit": "m³"}
